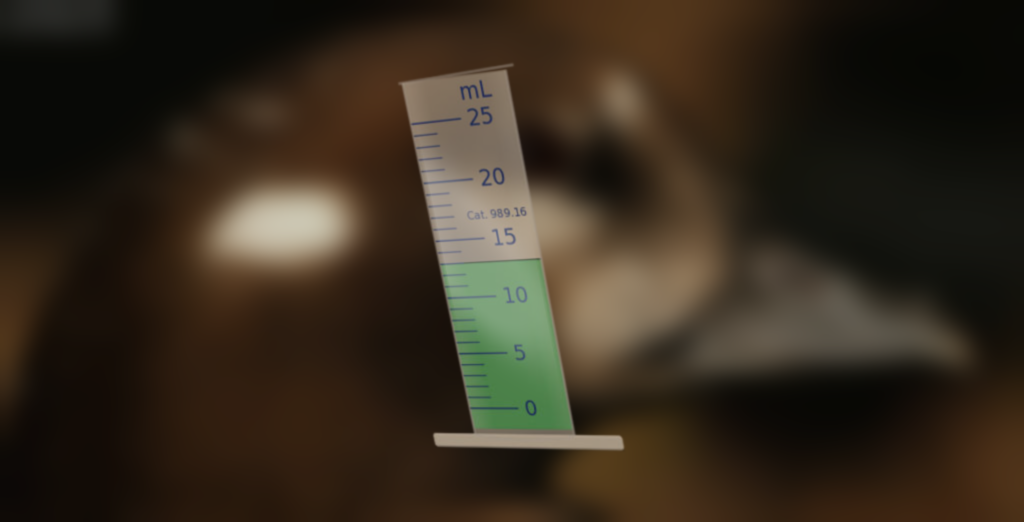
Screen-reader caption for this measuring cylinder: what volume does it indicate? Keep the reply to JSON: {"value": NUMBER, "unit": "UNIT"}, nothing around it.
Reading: {"value": 13, "unit": "mL"}
